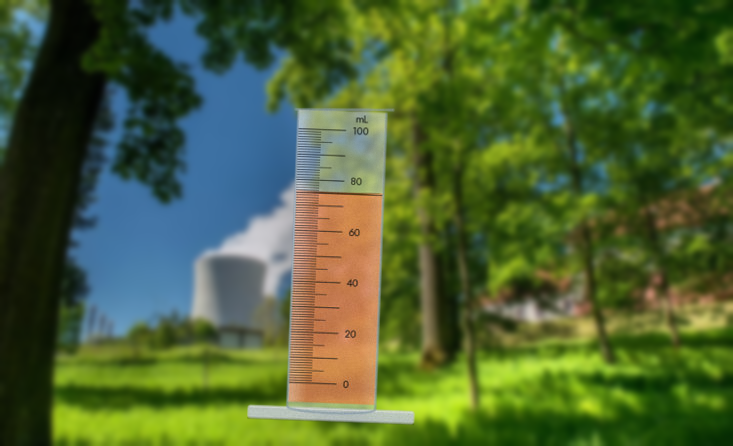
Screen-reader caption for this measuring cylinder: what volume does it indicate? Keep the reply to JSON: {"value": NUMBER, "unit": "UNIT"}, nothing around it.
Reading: {"value": 75, "unit": "mL"}
